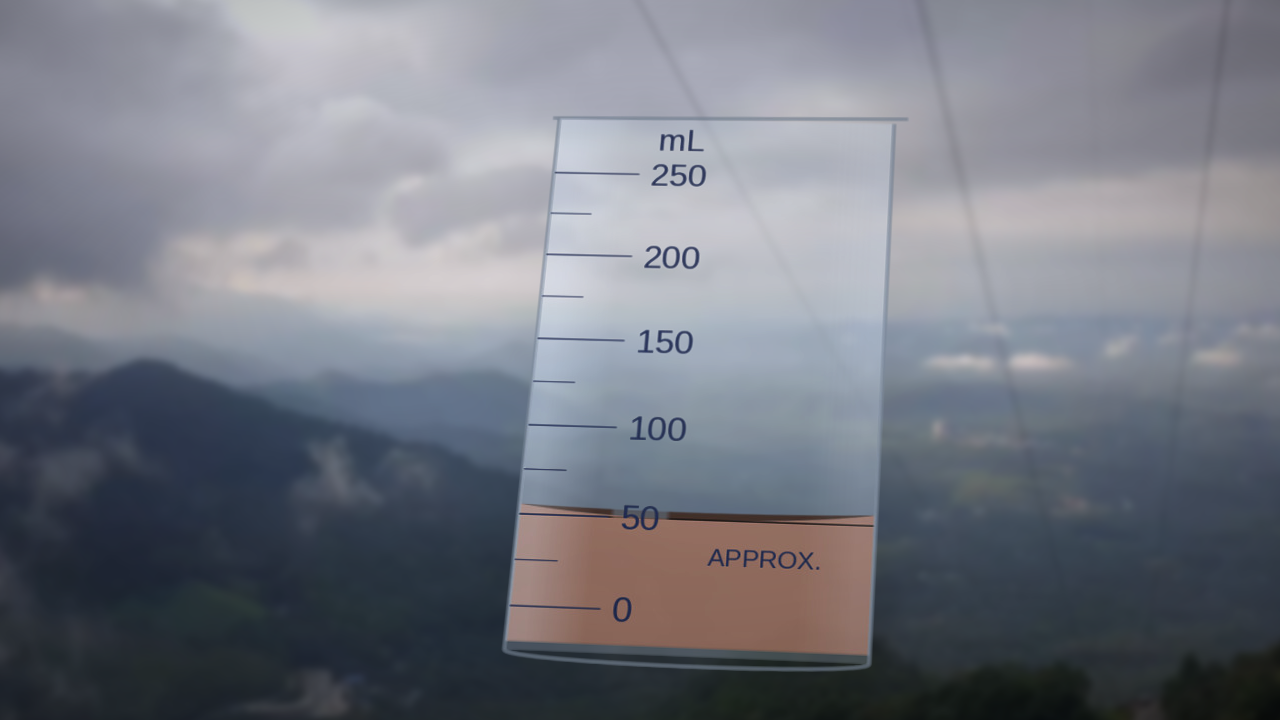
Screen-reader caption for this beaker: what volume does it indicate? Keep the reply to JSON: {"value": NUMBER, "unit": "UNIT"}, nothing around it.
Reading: {"value": 50, "unit": "mL"}
